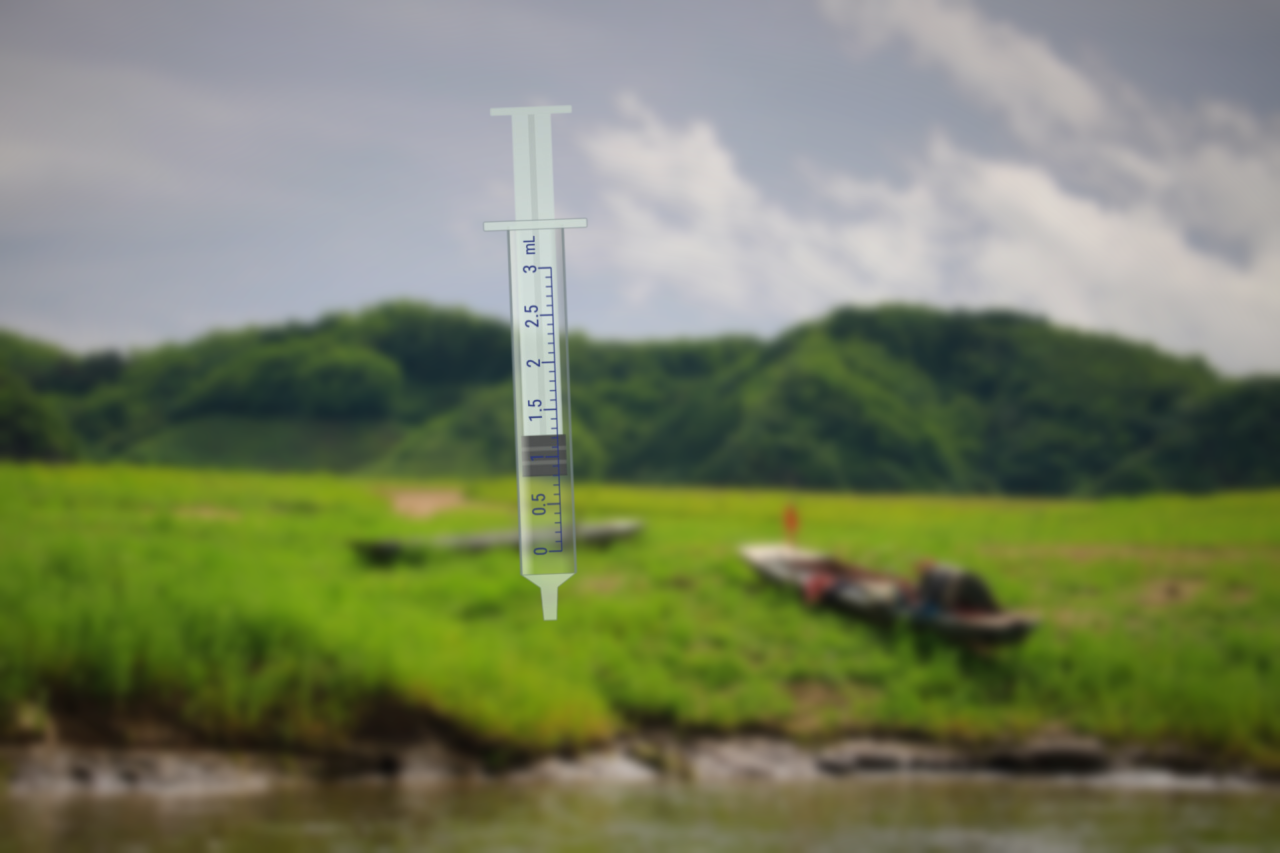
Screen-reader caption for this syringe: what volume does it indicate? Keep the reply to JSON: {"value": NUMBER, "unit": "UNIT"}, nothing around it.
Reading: {"value": 0.8, "unit": "mL"}
